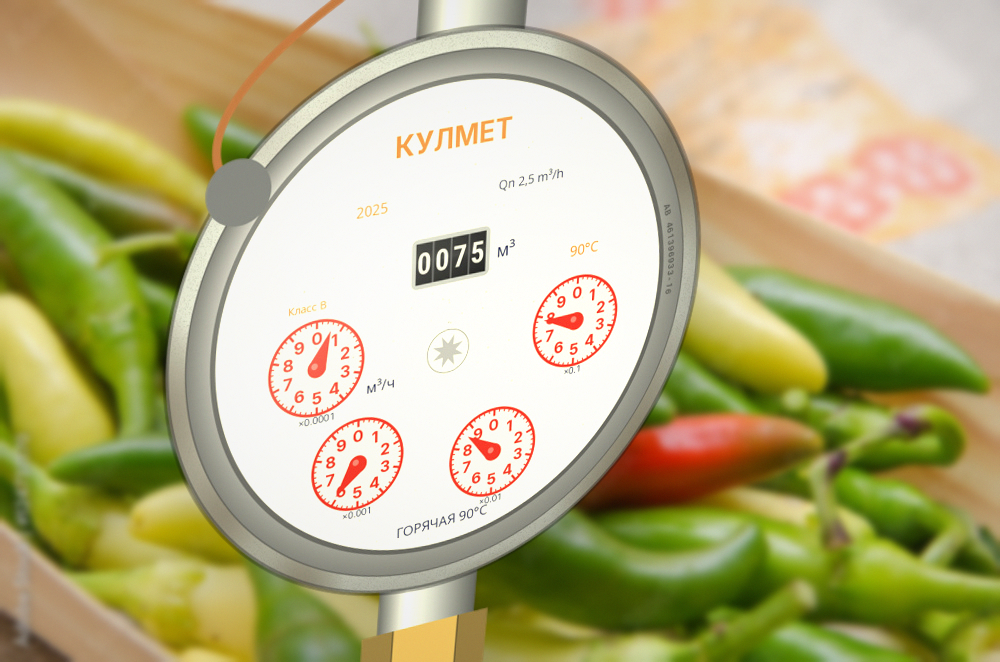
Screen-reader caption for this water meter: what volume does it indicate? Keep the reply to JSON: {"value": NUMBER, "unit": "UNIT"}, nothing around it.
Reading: {"value": 75.7860, "unit": "m³"}
